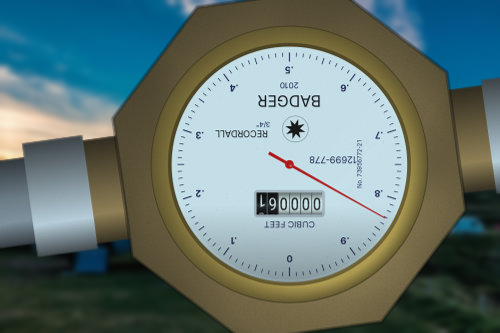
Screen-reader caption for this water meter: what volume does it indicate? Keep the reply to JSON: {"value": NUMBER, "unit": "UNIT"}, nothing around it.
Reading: {"value": 60.83, "unit": "ft³"}
